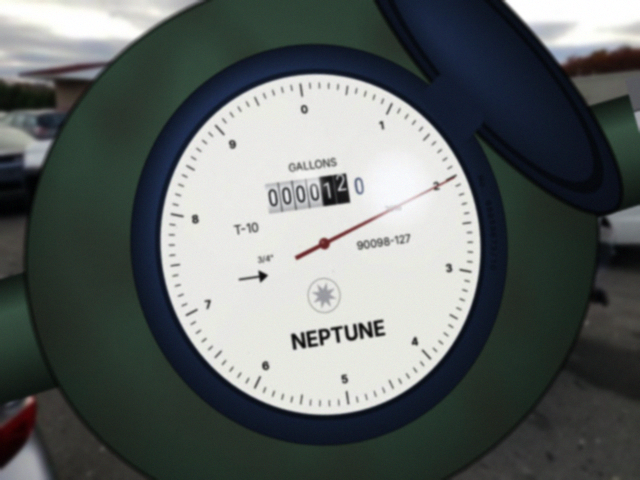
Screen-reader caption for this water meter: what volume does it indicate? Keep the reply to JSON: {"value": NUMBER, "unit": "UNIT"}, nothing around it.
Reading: {"value": 122.0, "unit": "gal"}
